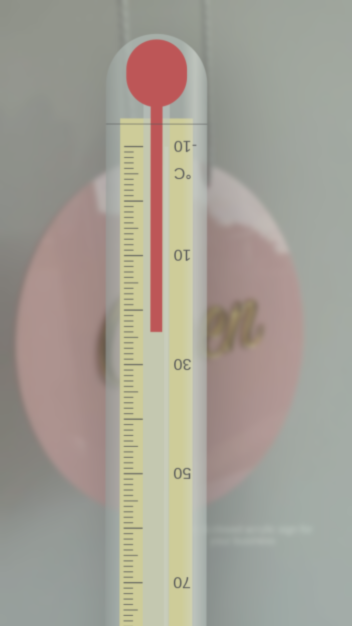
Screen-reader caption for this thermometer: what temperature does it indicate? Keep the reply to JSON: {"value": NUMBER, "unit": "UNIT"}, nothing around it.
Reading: {"value": 24, "unit": "°C"}
